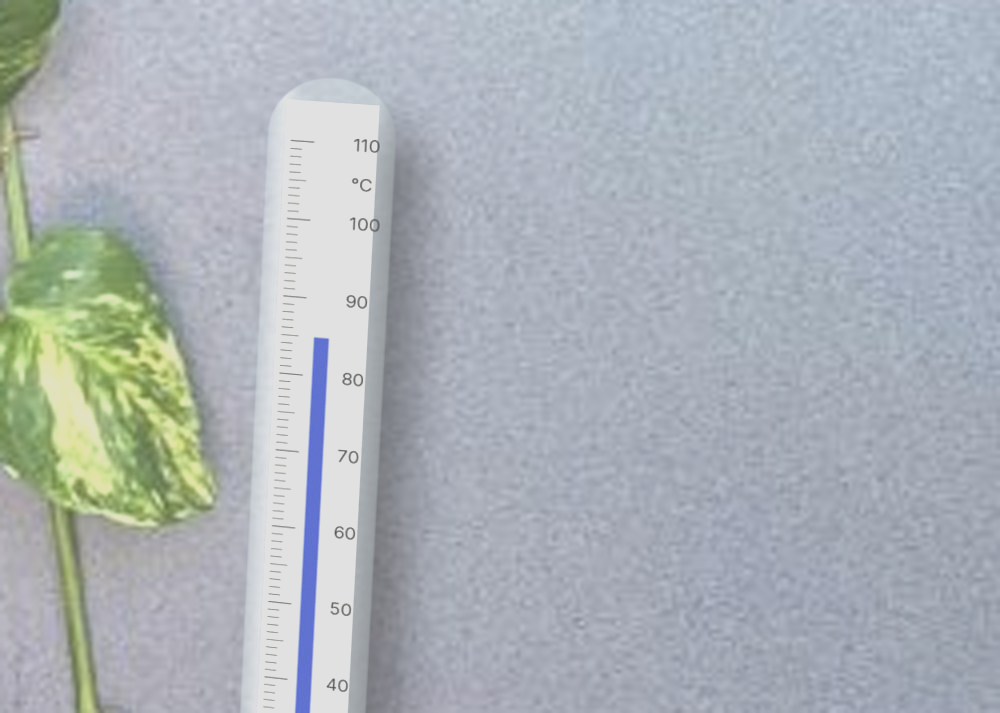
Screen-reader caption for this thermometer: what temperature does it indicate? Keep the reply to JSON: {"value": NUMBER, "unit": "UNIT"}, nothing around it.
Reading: {"value": 85, "unit": "°C"}
